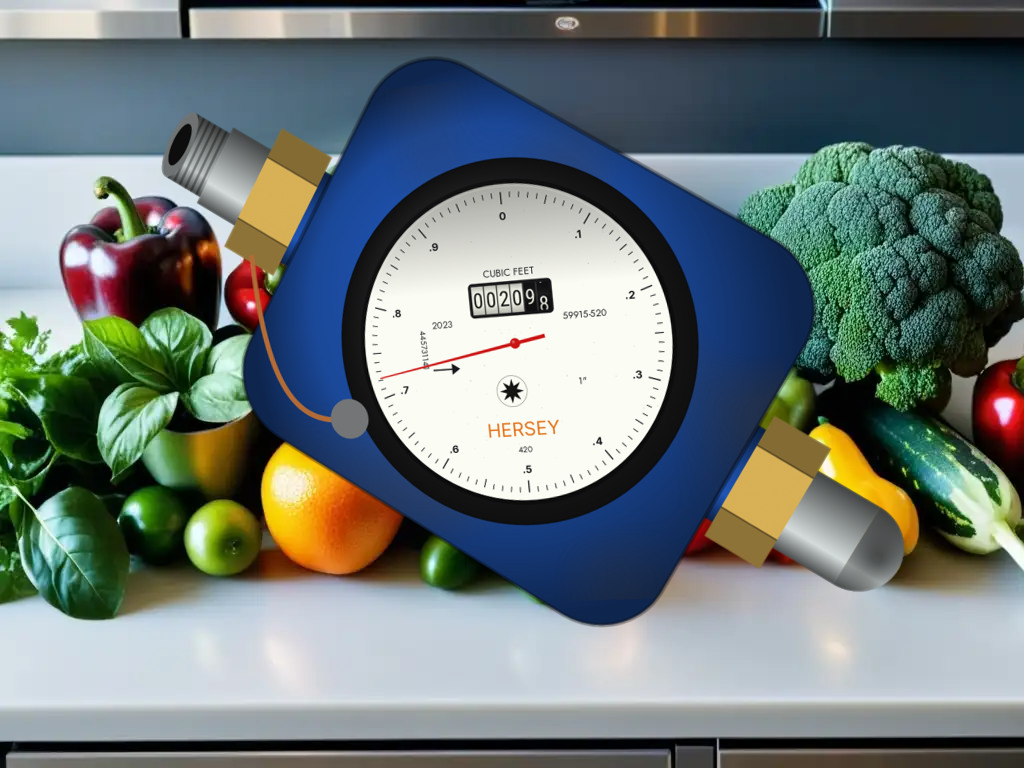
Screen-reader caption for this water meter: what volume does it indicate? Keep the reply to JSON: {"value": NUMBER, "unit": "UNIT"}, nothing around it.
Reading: {"value": 2097.72, "unit": "ft³"}
